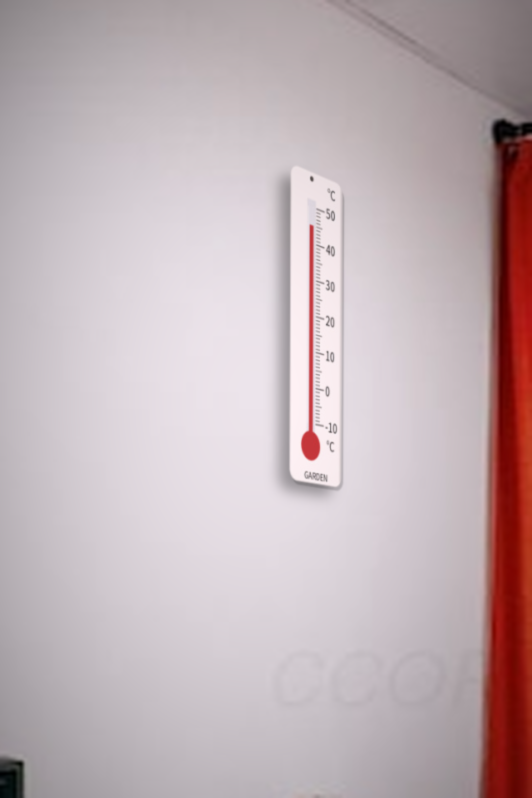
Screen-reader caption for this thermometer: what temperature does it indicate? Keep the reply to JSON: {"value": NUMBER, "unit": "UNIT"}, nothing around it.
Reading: {"value": 45, "unit": "°C"}
